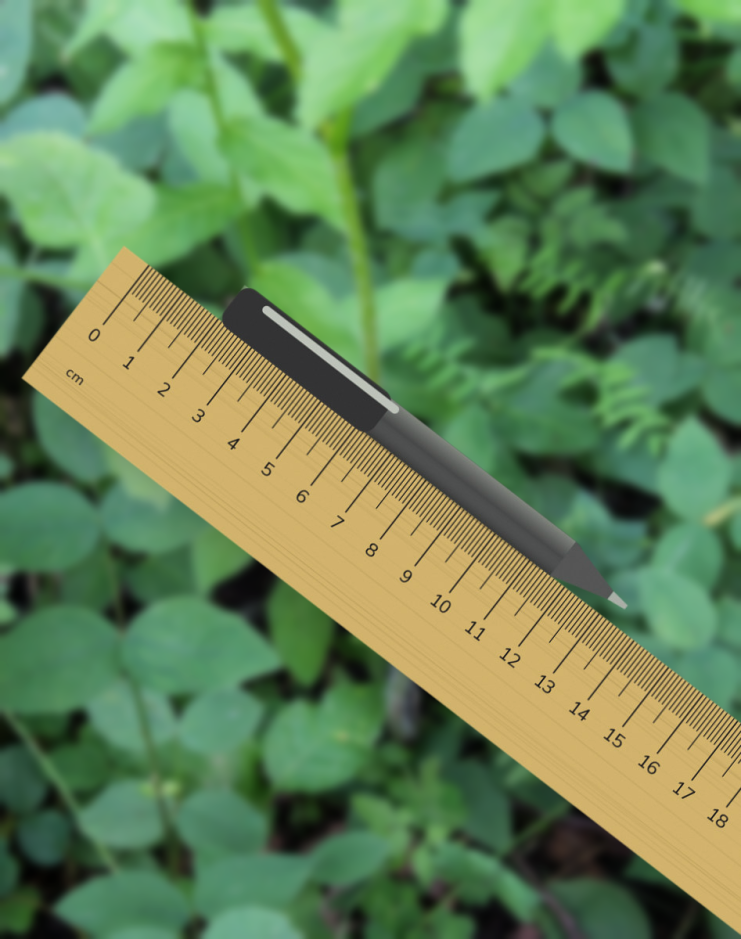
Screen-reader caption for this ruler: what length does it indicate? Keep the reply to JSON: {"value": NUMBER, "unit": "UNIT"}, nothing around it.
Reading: {"value": 11.4, "unit": "cm"}
